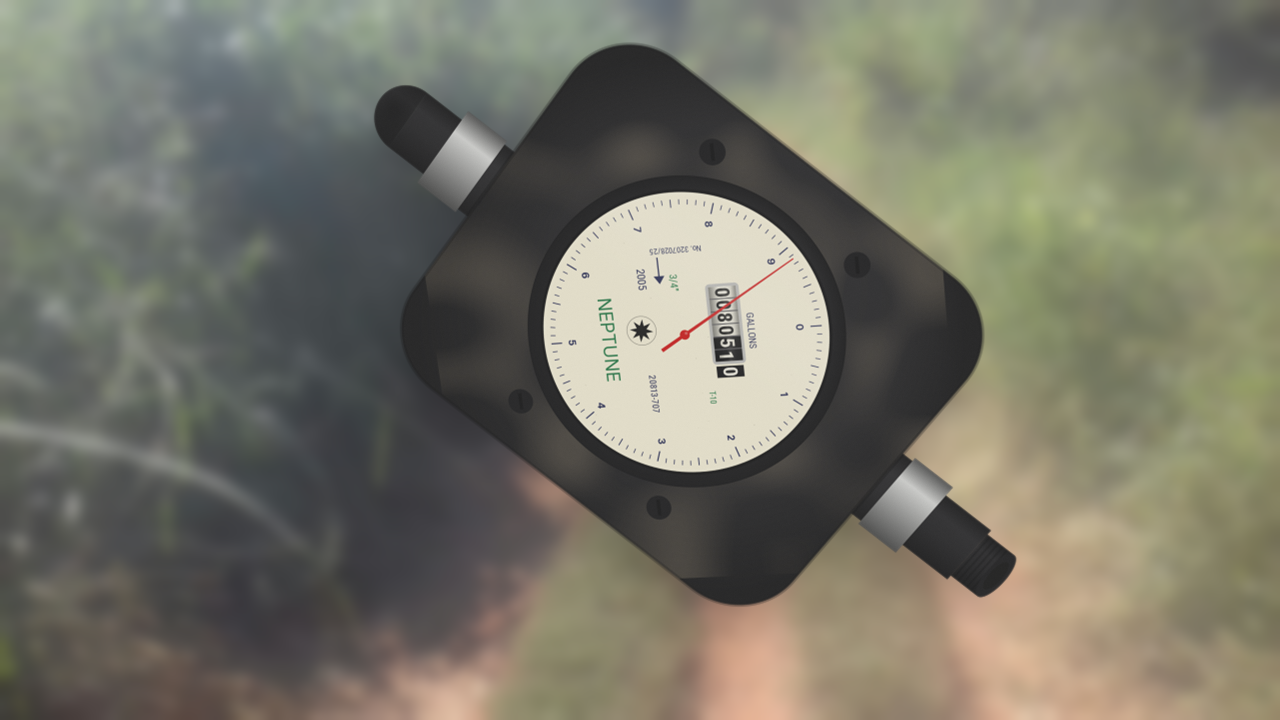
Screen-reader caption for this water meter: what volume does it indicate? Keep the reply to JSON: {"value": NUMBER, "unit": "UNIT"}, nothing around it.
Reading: {"value": 80509.1, "unit": "gal"}
